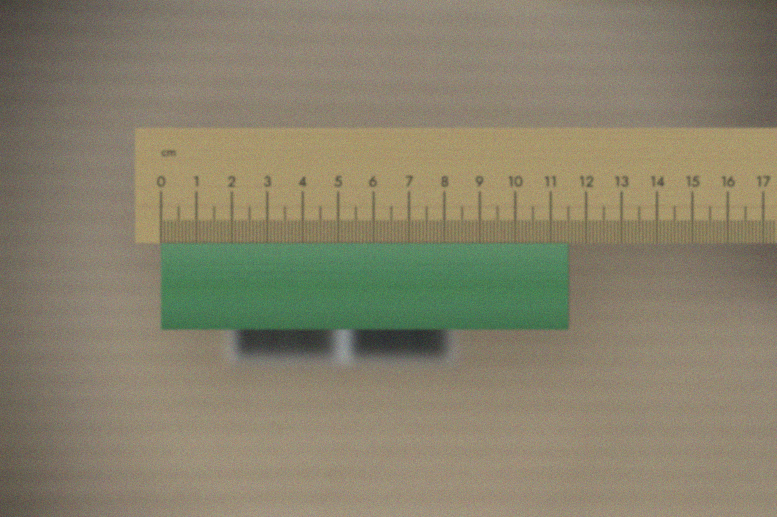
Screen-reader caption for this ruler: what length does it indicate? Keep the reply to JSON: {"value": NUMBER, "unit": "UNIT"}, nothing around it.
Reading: {"value": 11.5, "unit": "cm"}
